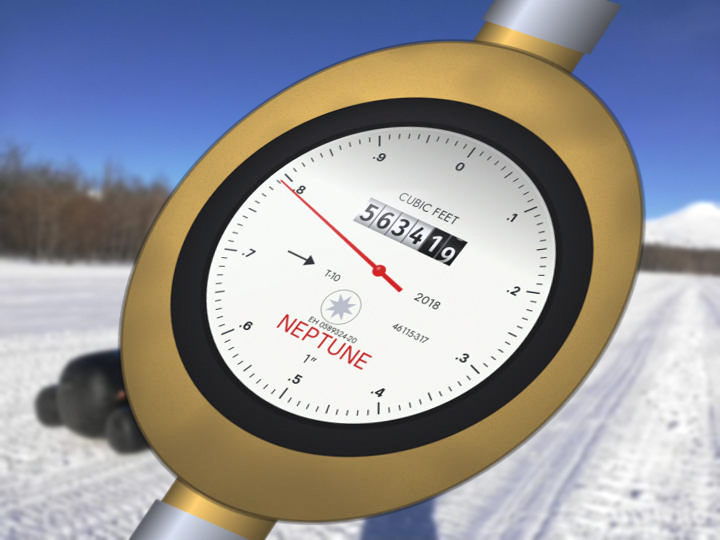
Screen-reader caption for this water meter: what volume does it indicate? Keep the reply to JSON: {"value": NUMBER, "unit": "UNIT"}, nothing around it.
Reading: {"value": 563418.79, "unit": "ft³"}
